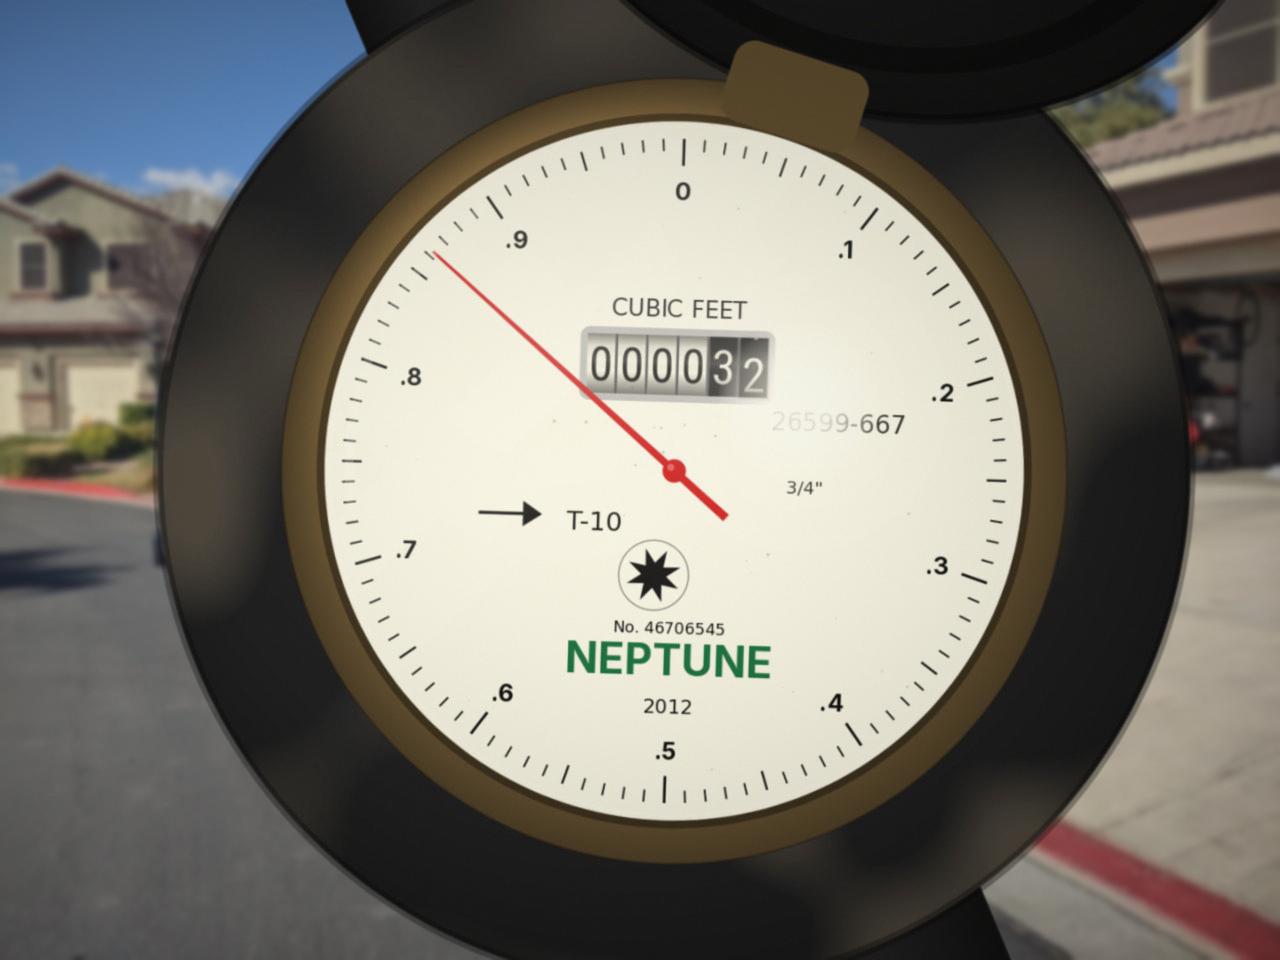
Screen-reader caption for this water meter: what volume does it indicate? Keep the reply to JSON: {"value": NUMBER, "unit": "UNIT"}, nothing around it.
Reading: {"value": 31.86, "unit": "ft³"}
